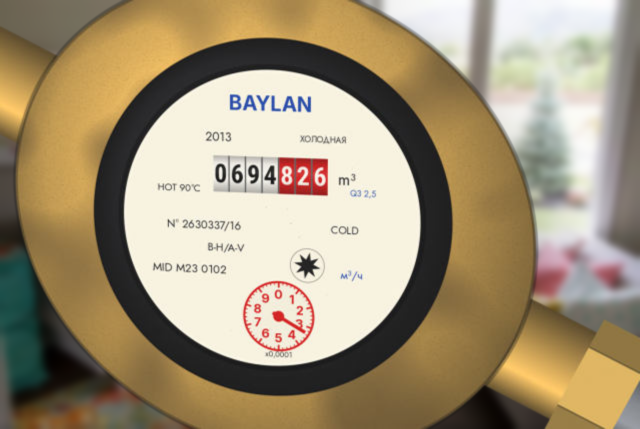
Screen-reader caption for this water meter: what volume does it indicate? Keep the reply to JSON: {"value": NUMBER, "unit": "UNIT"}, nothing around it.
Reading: {"value": 694.8263, "unit": "m³"}
